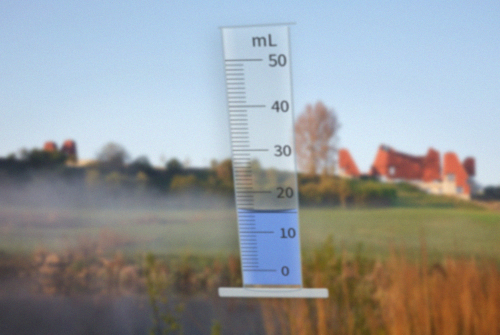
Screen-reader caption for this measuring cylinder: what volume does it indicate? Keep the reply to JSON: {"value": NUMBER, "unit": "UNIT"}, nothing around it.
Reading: {"value": 15, "unit": "mL"}
